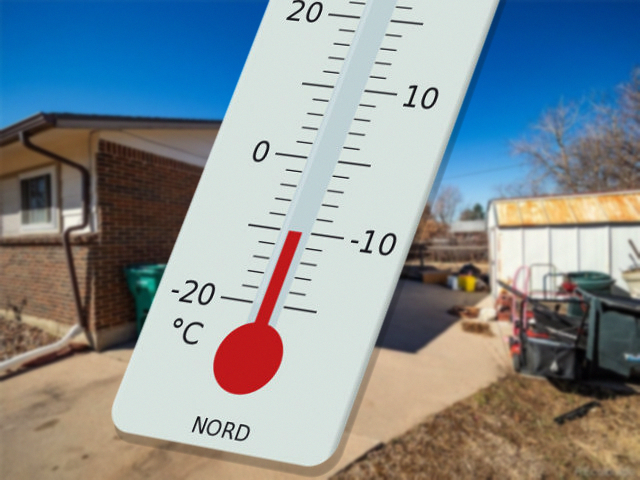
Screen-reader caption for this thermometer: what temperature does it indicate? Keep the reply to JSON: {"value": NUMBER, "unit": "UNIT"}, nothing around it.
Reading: {"value": -10, "unit": "°C"}
